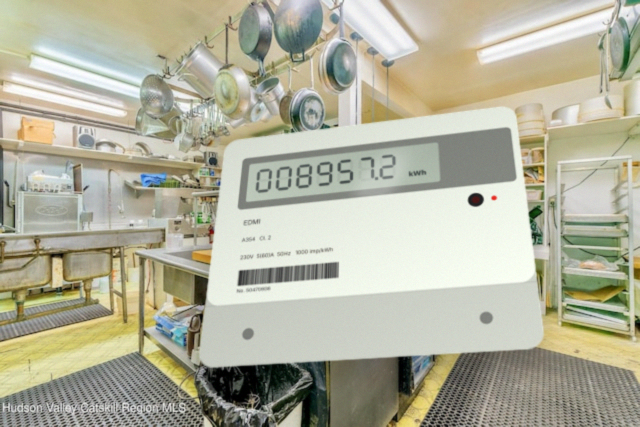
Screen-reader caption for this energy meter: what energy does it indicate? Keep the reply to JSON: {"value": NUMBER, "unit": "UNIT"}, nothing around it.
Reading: {"value": 8957.2, "unit": "kWh"}
